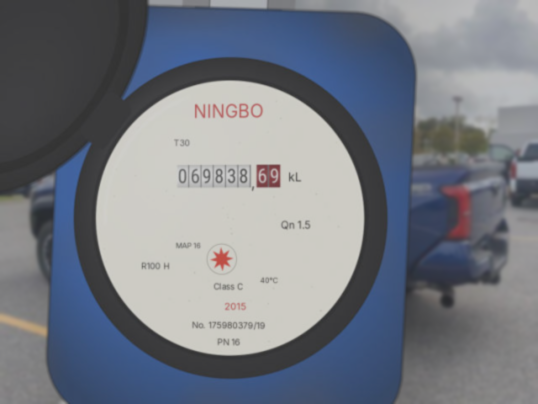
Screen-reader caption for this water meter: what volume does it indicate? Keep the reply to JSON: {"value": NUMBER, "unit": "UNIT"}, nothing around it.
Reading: {"value": 69838.69, "unit": "kL"}
